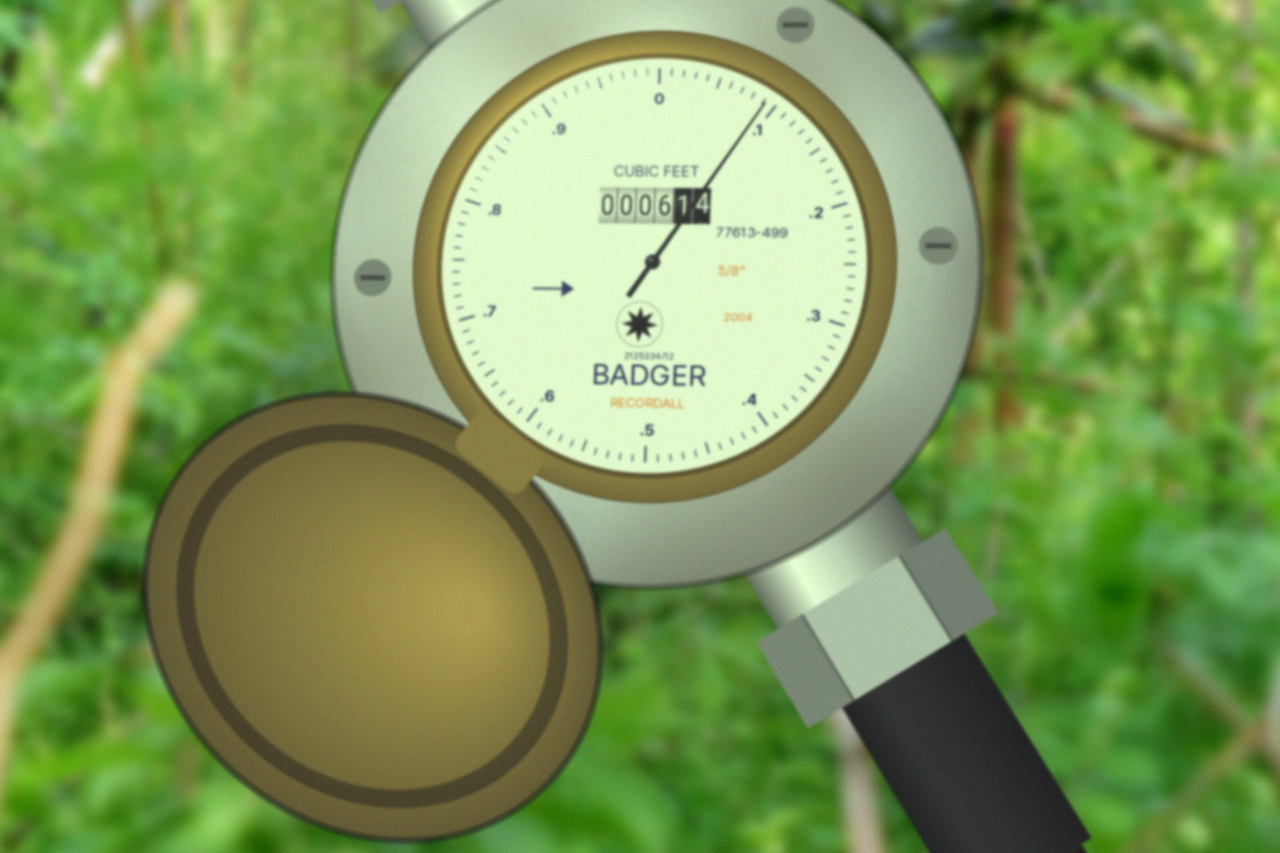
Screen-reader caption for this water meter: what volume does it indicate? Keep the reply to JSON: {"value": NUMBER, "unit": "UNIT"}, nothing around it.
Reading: {"value": 614.09, "unit": "ft³"}
